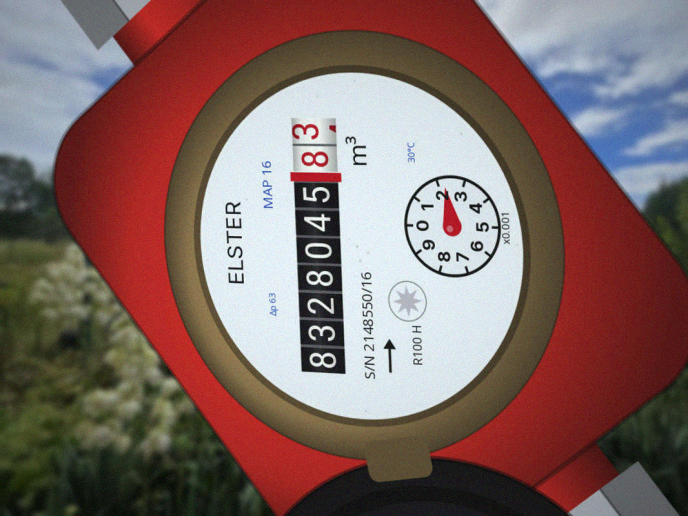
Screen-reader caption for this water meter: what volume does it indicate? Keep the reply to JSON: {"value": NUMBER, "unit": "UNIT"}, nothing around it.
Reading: {"value": 8328045.832, "unit": "m³"}
